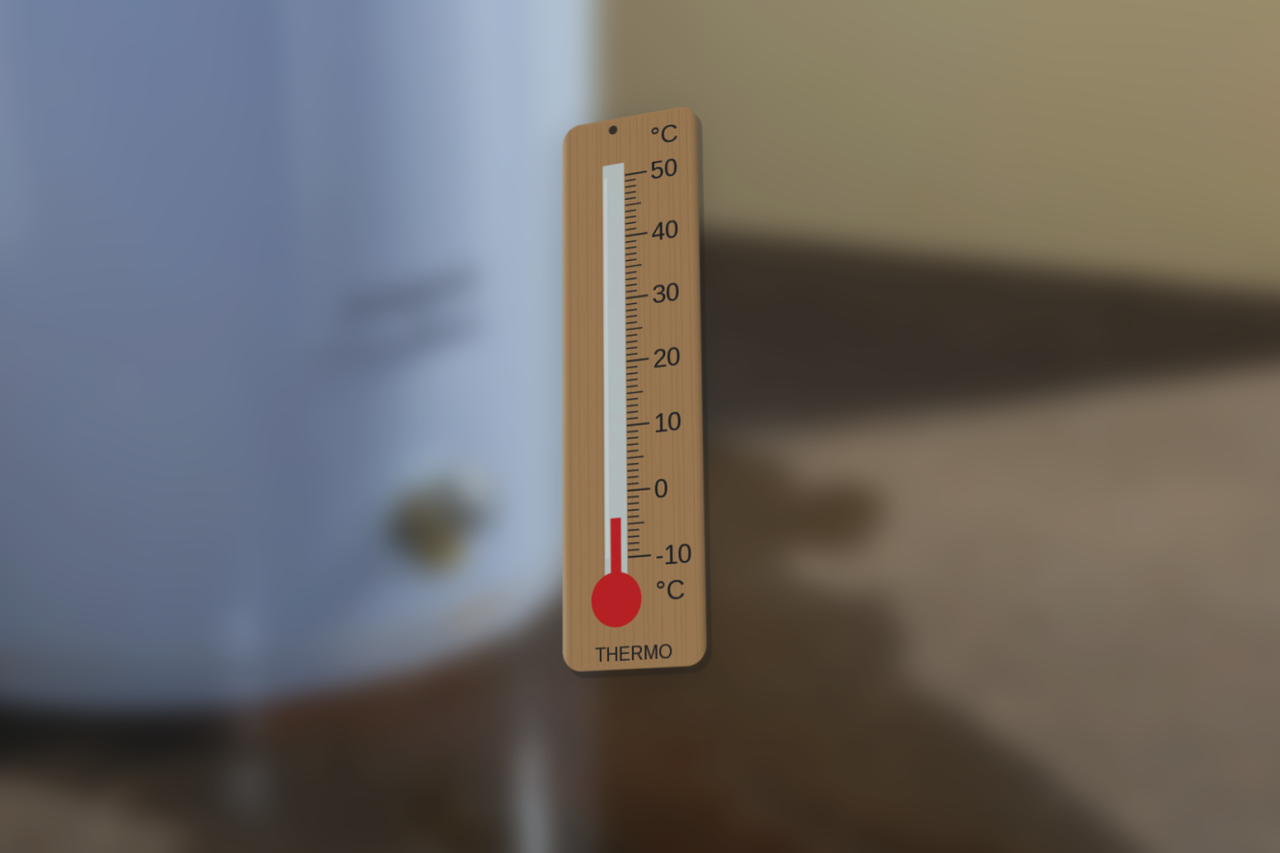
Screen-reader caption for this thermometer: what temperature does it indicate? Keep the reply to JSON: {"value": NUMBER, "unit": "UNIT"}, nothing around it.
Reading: {"value": -4, "unit": "°C"}
